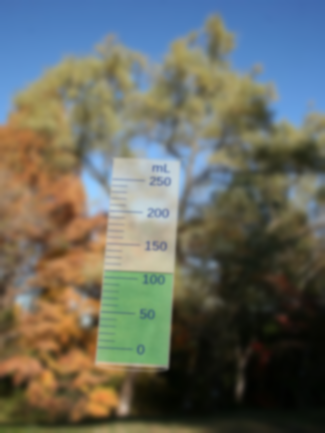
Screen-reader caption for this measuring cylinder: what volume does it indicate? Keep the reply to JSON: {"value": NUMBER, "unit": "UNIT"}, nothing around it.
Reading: {"value": 110, "unit": "mL"}
